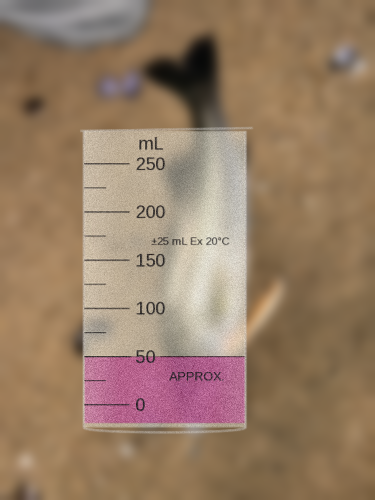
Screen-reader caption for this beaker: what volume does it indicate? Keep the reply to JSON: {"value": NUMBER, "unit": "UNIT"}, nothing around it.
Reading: {"value": 50, "unit": "mL"}
